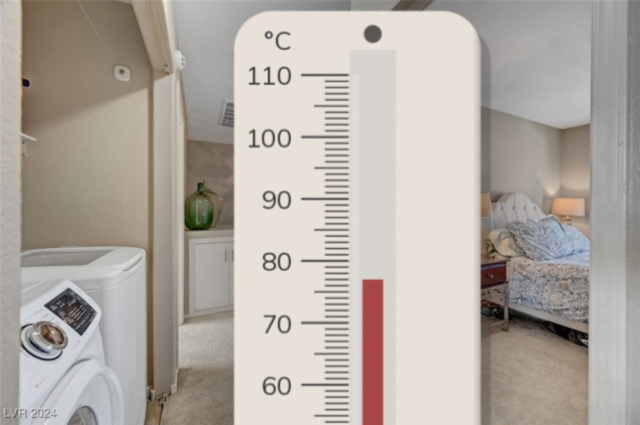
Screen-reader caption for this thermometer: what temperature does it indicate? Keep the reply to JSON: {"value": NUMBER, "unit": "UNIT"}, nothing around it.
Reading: {"value": 77, "unit": "°C"}
